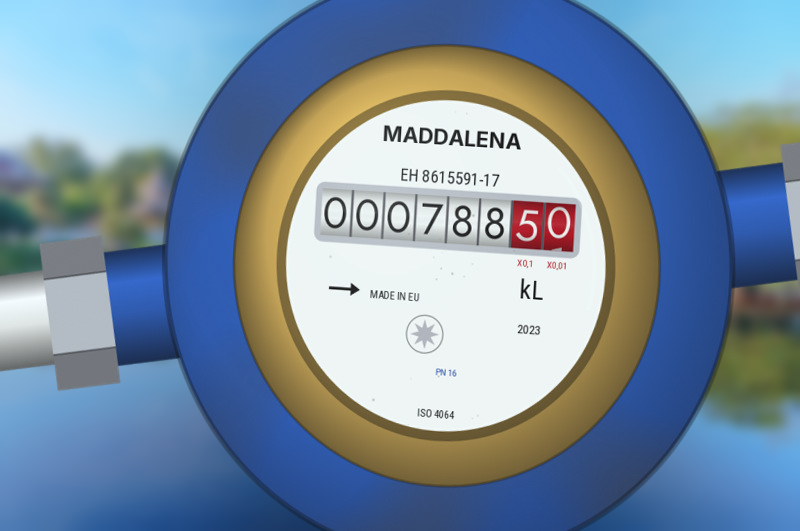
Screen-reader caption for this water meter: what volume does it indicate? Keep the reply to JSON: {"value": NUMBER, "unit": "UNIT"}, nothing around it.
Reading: {"value": 788.50, "unit": "kL"}
